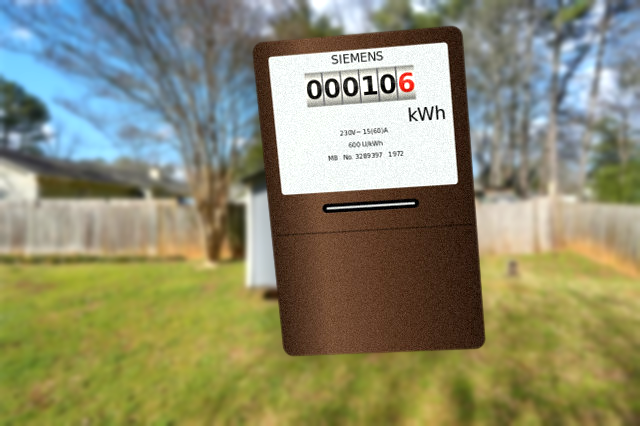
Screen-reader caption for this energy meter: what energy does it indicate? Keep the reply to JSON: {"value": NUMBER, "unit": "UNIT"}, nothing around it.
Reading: {"value": 10.6, "unit": "kWh"}
